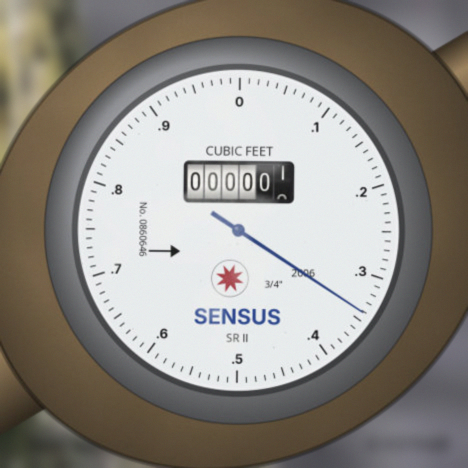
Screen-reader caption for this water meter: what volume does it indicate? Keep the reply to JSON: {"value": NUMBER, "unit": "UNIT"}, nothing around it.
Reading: {"value": 1.34, "unit": "ft³"}
